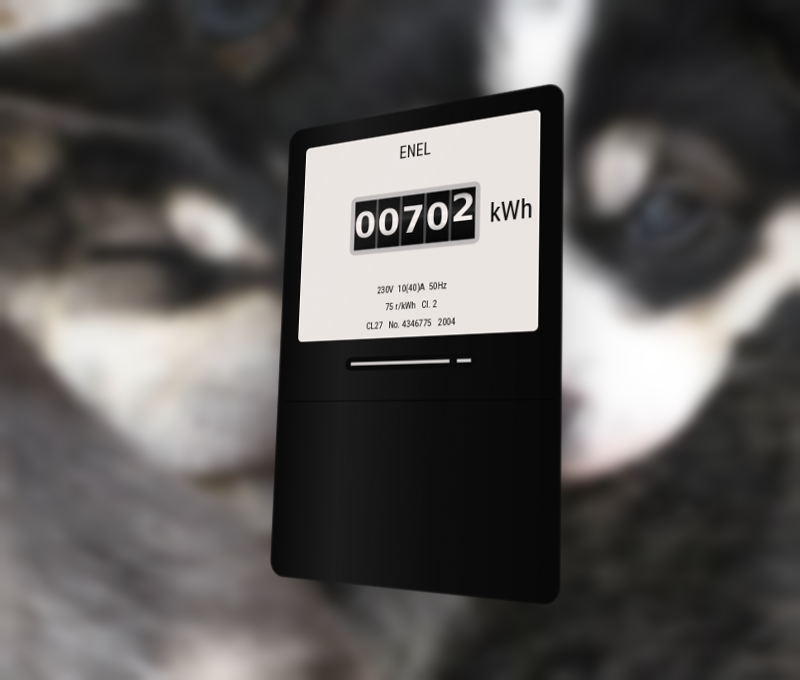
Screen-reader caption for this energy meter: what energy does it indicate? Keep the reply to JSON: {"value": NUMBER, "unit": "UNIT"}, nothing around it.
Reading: {"value": 702, "unit": "kWh"}
